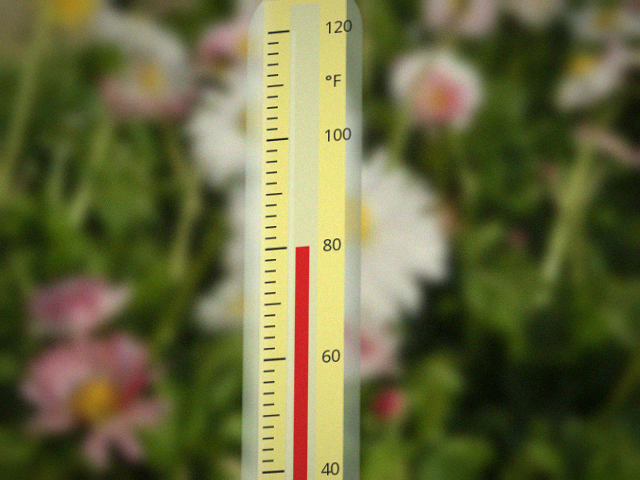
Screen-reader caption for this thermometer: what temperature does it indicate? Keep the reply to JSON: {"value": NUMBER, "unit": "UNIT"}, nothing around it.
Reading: {"value": 80, "unit": "°F"}
